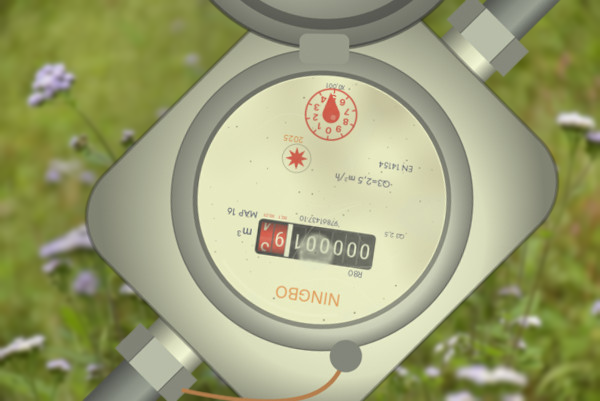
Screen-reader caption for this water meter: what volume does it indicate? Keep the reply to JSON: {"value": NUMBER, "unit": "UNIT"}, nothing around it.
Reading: {"value": 1.934, "unit": "m³"}
